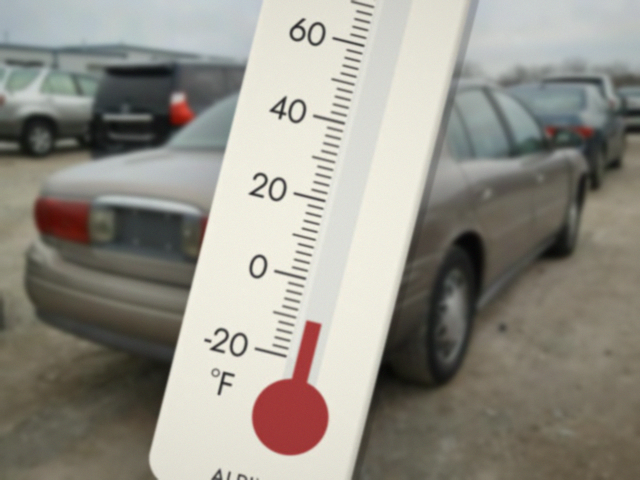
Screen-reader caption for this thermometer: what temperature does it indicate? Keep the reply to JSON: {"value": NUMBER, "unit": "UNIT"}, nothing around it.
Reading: {"value": -10, "unit": "°F"}
